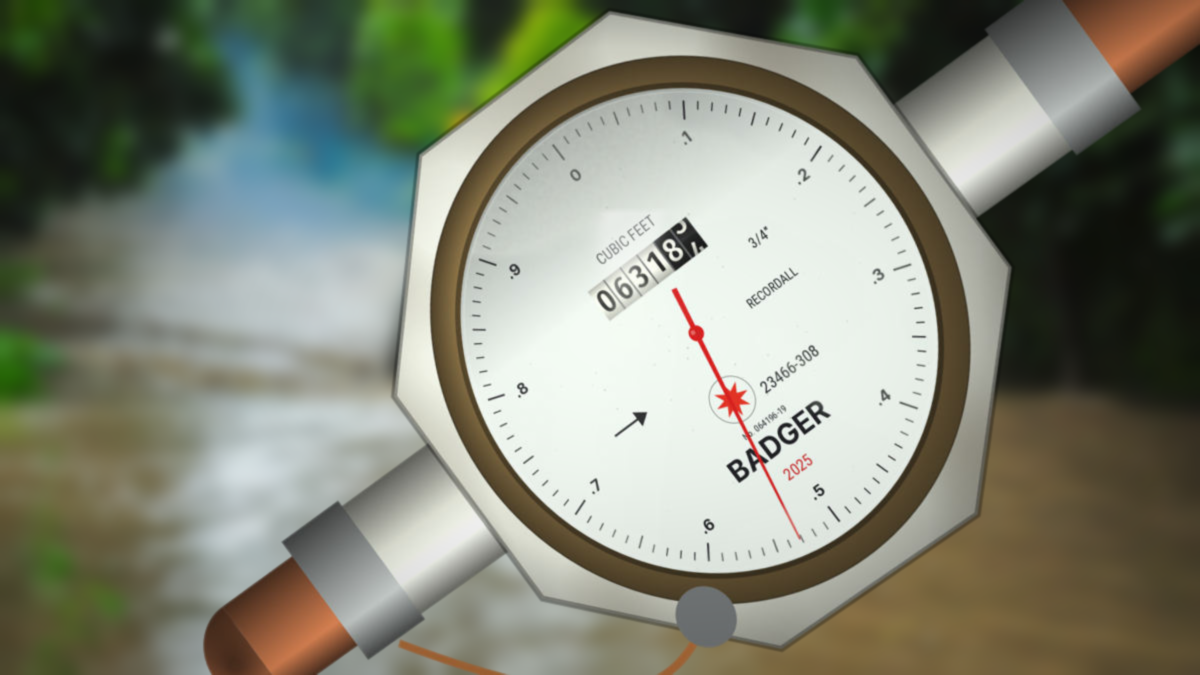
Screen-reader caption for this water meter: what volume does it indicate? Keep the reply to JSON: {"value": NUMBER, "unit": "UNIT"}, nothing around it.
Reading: {"value": 63183.53, "unit": "ft³"}
